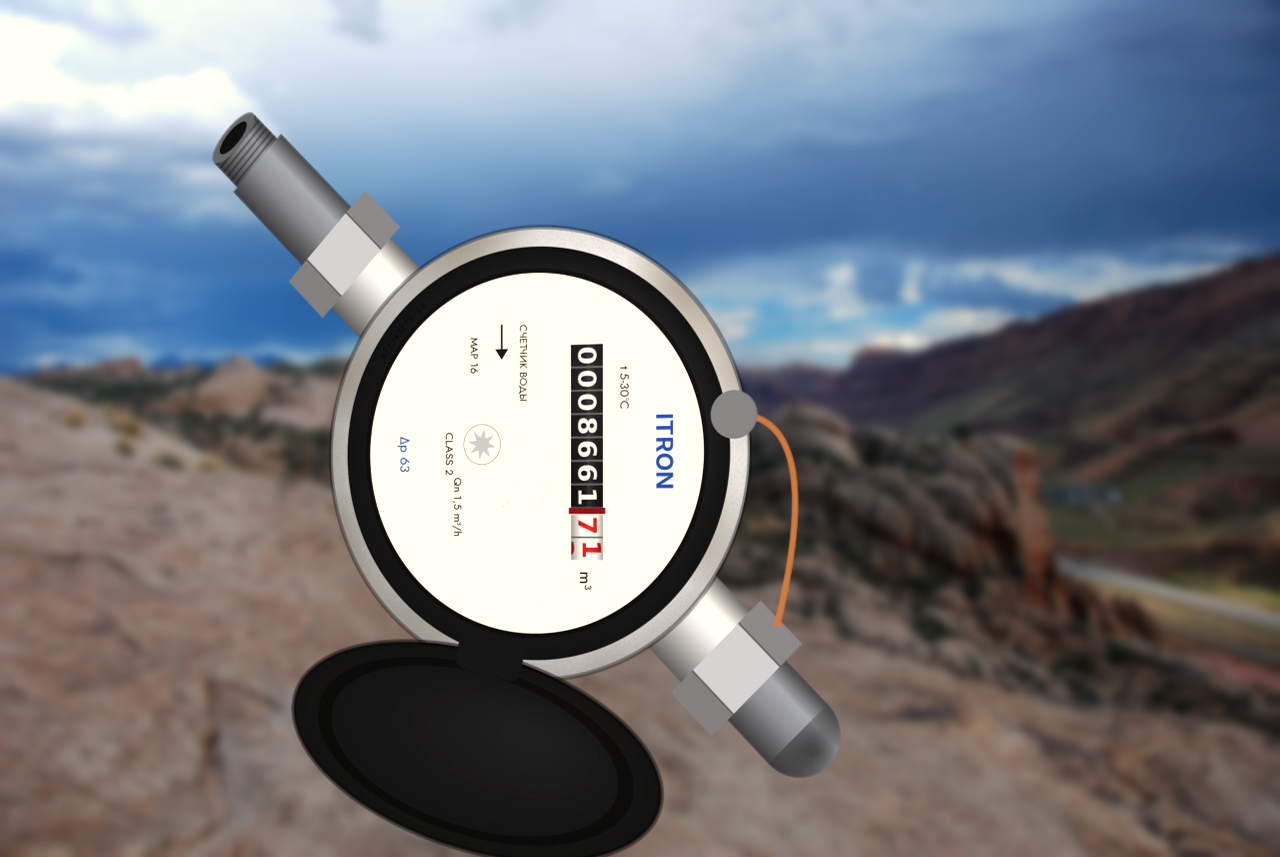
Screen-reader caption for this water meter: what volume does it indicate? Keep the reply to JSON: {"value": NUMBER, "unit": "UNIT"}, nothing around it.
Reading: {"value": 8661.71, "unit": "m³"}
